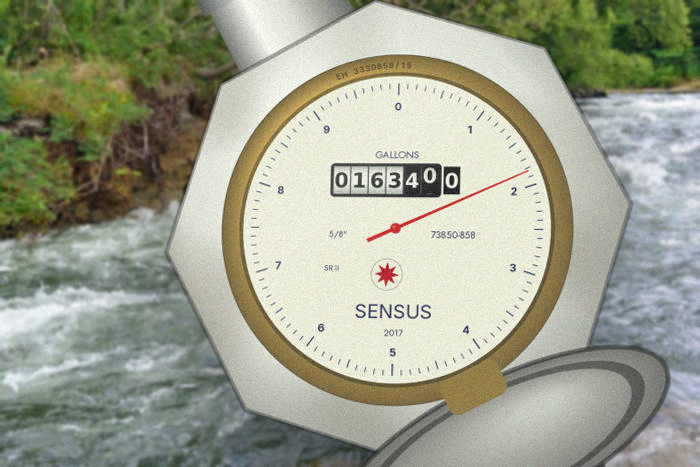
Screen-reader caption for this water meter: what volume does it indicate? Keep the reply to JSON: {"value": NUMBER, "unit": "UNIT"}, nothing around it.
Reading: {"value": 163401.8, "unit": "gal"}
